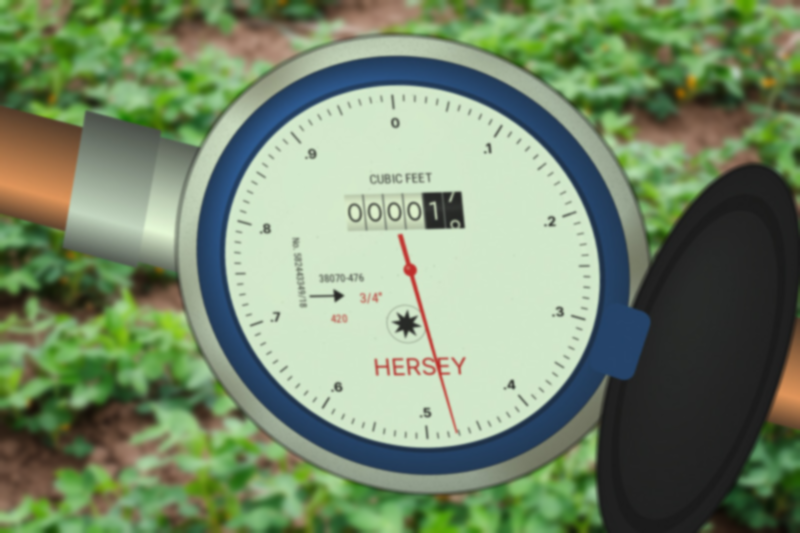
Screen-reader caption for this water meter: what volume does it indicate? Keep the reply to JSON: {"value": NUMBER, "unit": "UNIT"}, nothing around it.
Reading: {"value": 17.47, "unit": "ft³"}
